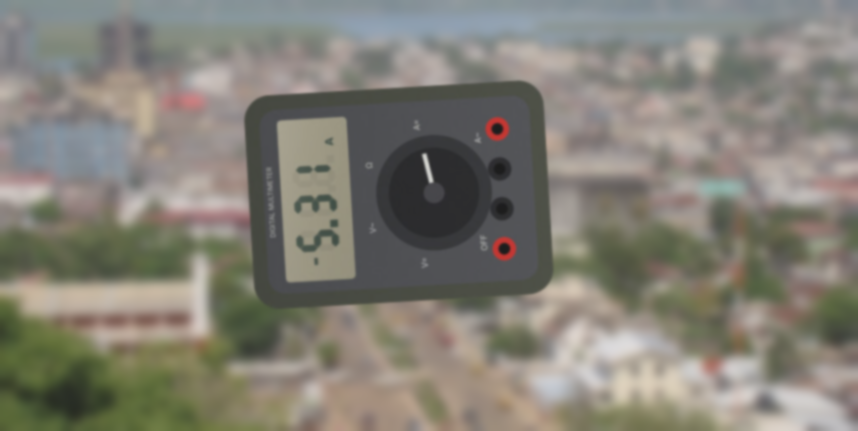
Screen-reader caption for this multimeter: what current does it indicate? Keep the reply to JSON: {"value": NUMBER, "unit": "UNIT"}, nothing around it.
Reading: {"value": -5.31, "unit": "A"}
